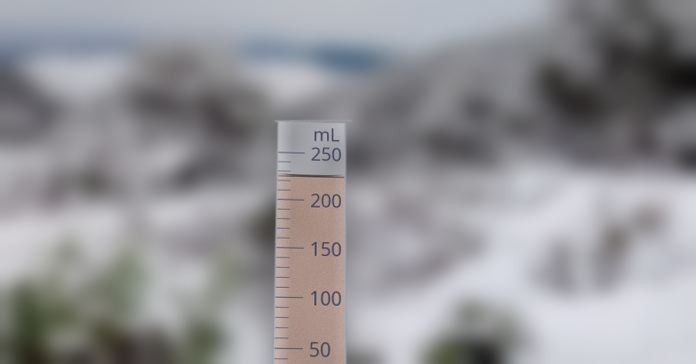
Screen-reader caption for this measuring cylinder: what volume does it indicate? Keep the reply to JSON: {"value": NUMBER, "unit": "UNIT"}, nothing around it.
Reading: {"value": 225, "unit": "mL"}
